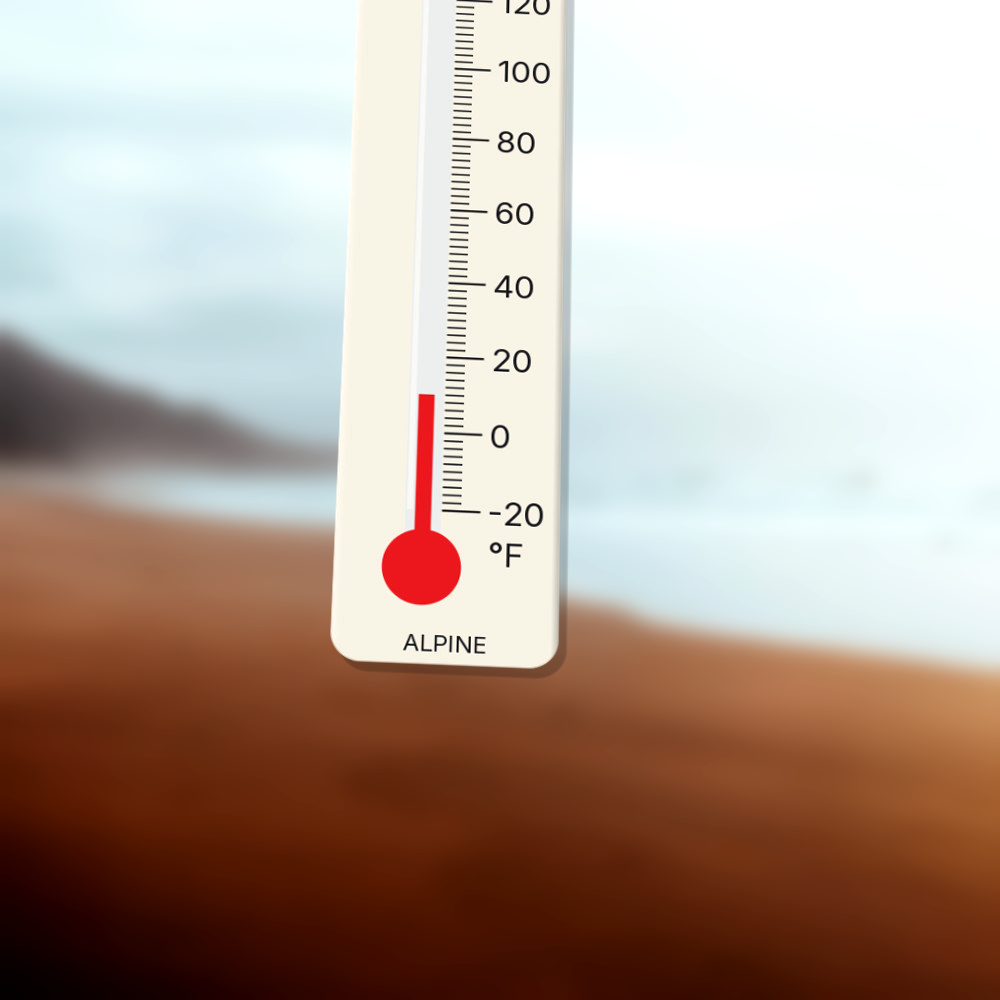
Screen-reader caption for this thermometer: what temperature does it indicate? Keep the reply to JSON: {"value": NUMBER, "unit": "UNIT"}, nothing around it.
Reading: {"value": 10, "unit": "°F"}
